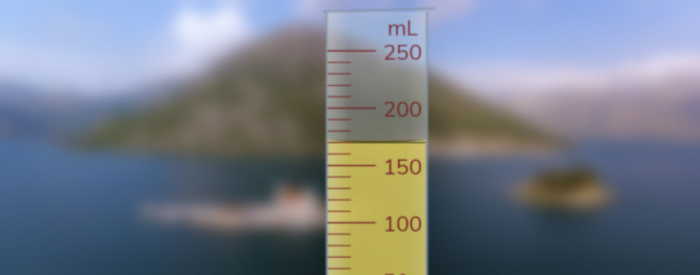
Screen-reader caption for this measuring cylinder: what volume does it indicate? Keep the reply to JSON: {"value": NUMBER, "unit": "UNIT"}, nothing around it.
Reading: {"value": 170, "unit": "mL"}
